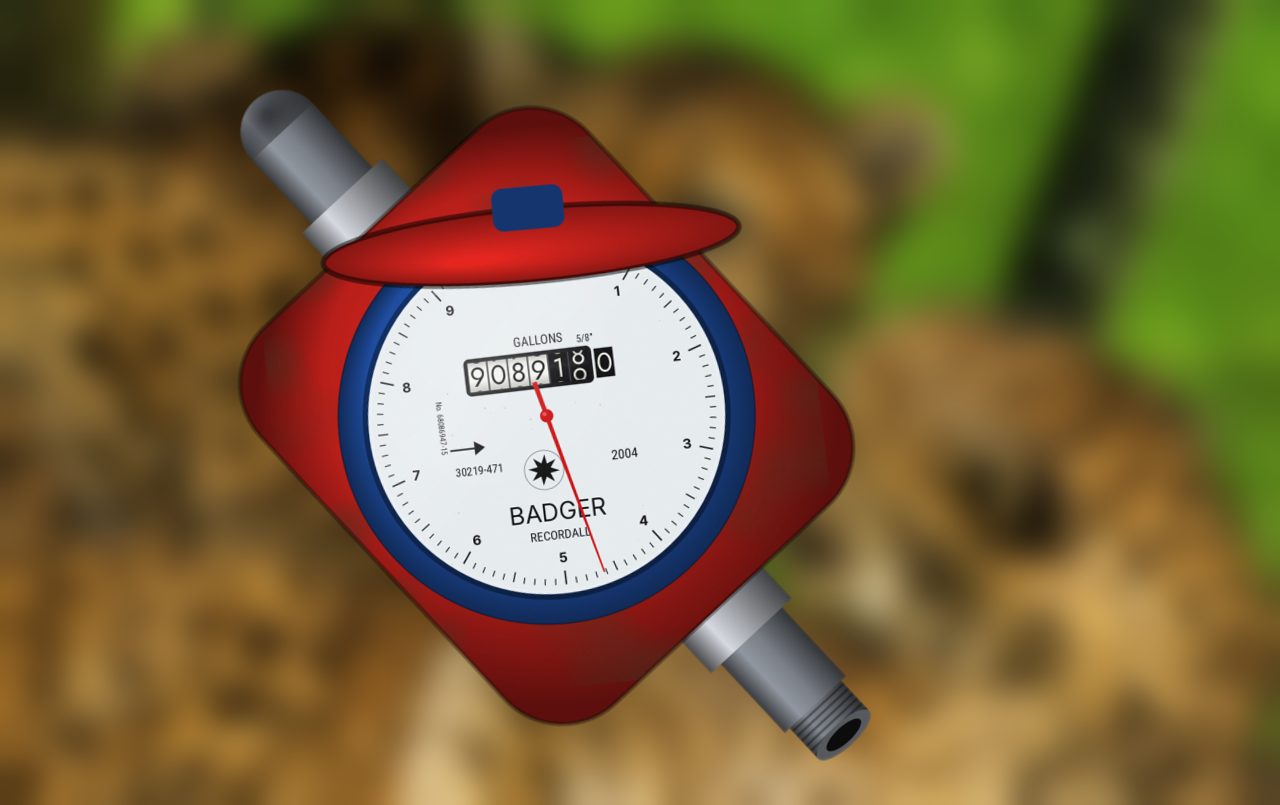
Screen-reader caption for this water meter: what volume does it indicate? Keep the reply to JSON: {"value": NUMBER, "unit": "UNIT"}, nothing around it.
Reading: {"value": 9089184.6, "unit": "gal"}
